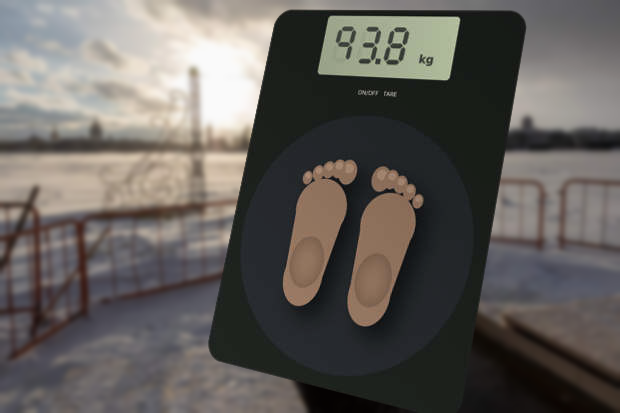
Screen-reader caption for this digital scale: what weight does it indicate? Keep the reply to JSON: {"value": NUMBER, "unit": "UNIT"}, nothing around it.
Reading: {"value": 93.8, "unit": "kg"}
